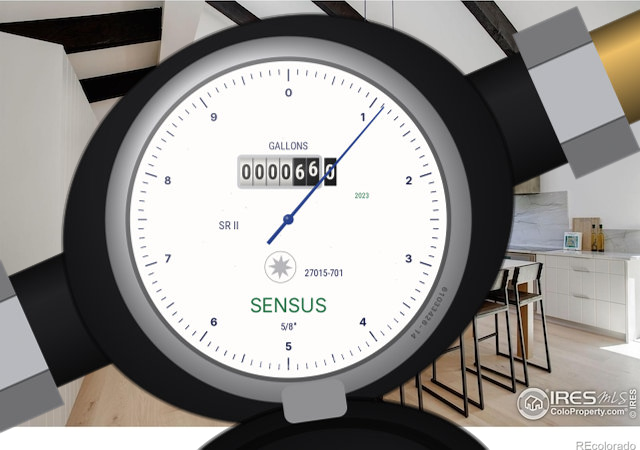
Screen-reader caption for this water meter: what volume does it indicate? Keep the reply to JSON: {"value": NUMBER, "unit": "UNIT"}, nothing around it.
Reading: {"value": 661.1, "unit": "gal"}
